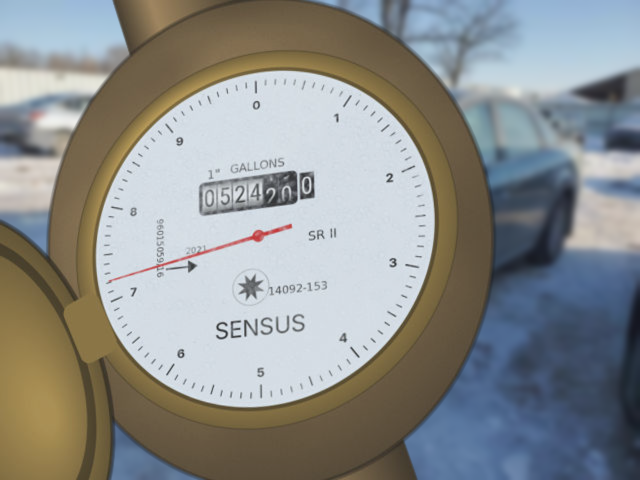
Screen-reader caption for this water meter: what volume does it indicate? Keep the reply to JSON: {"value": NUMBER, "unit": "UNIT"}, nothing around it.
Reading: {"value": 524197.2, "unit": "gal"}
